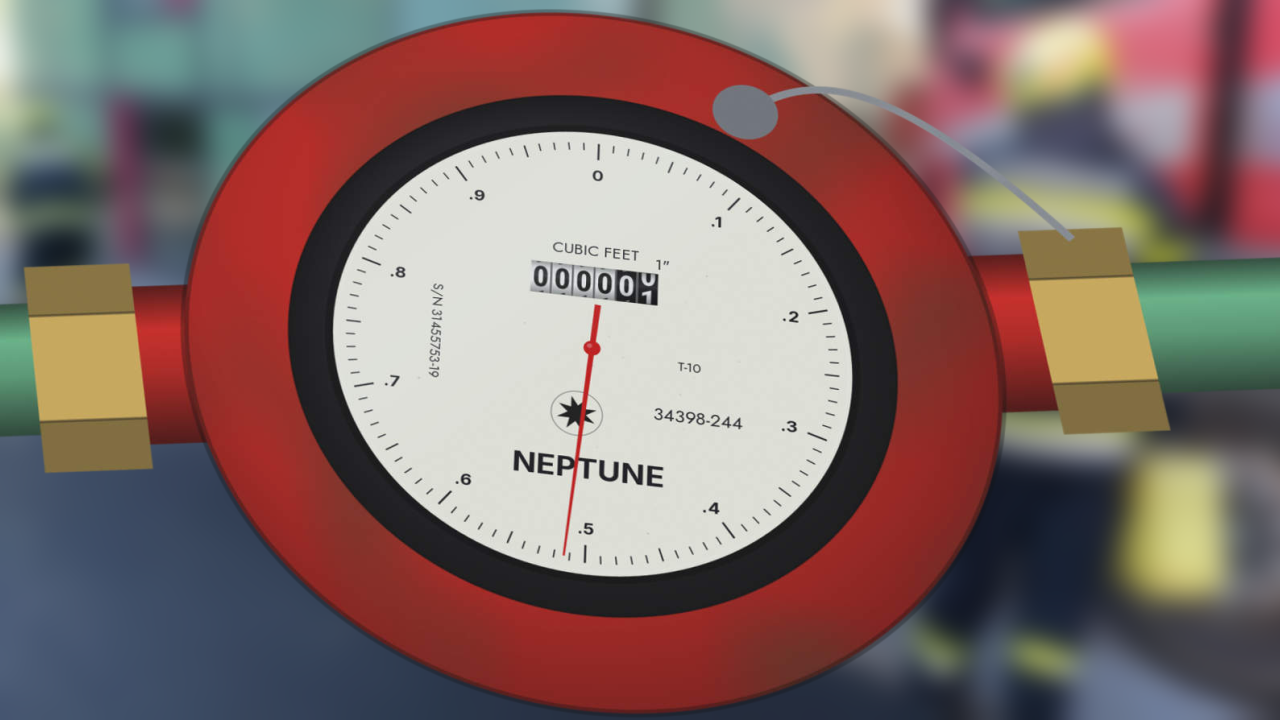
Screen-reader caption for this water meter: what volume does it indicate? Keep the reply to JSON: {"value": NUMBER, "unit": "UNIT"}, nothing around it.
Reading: {"value": 0.51, "unit": "ft³"}
